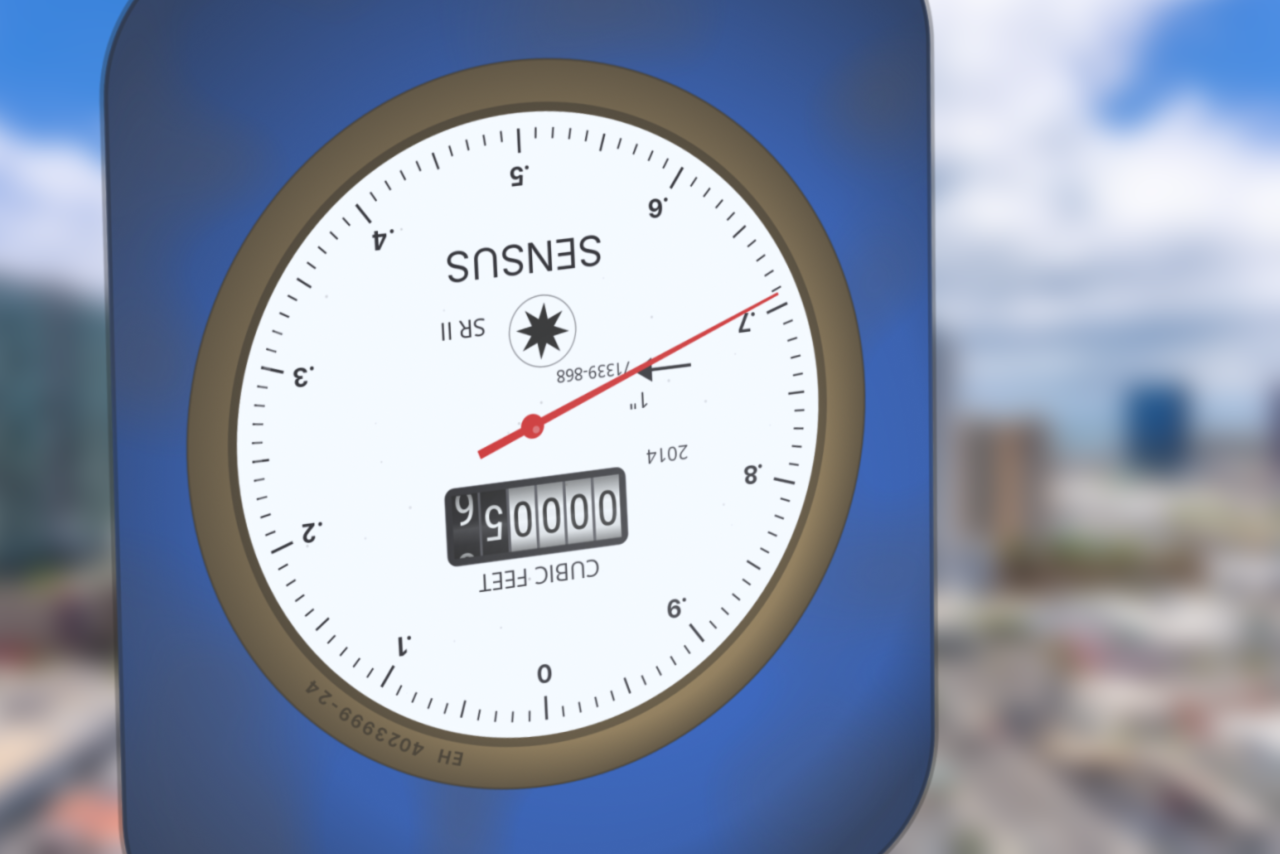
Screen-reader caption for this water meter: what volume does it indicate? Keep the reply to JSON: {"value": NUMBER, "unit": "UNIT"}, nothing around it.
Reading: {"value": 55.69, "unit": "ft³"}
